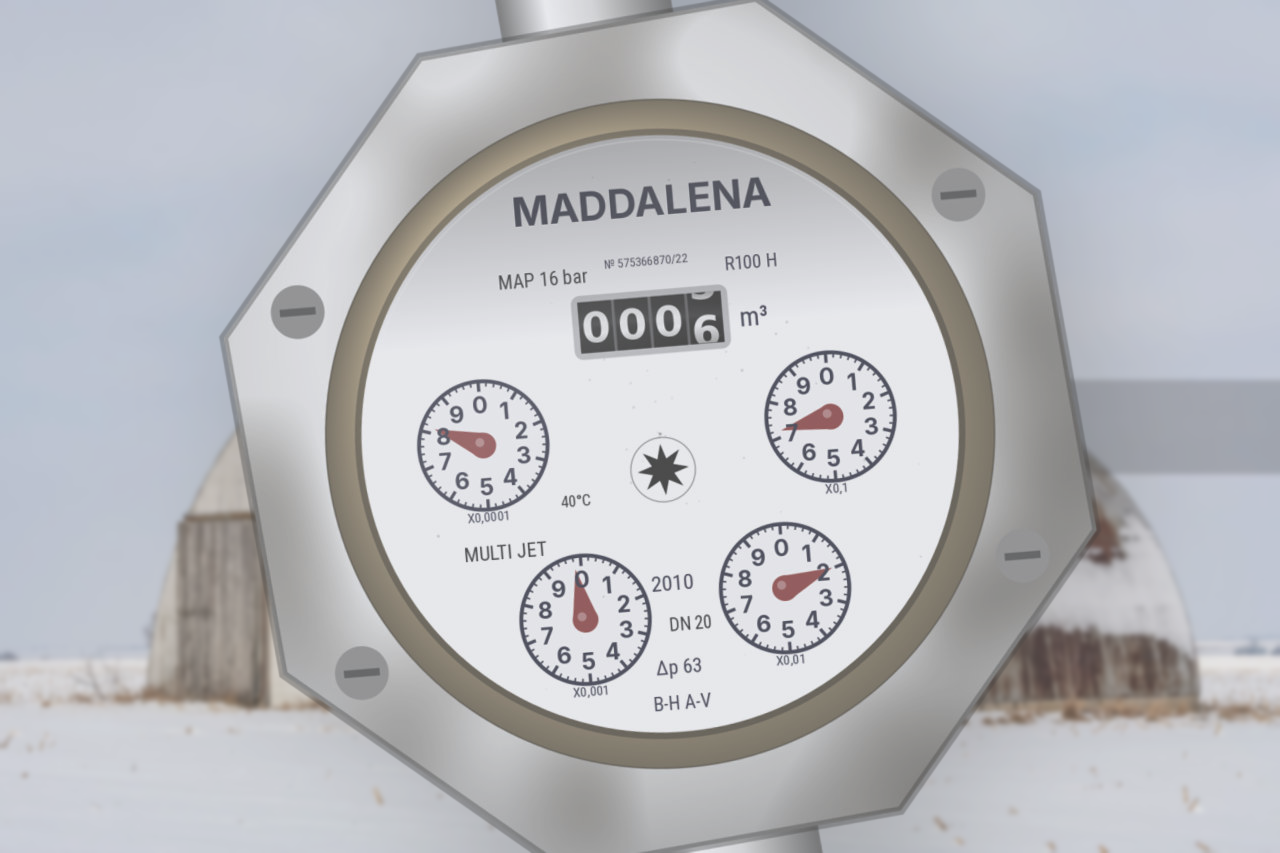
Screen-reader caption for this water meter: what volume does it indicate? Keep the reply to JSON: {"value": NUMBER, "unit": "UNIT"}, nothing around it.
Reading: {"value": 5.7198, "unit": "m³"}
